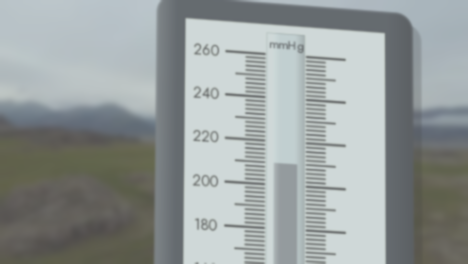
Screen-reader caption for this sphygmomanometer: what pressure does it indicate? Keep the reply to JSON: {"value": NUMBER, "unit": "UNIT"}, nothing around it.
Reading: {"value": 210, "unit": "mmHg"}
